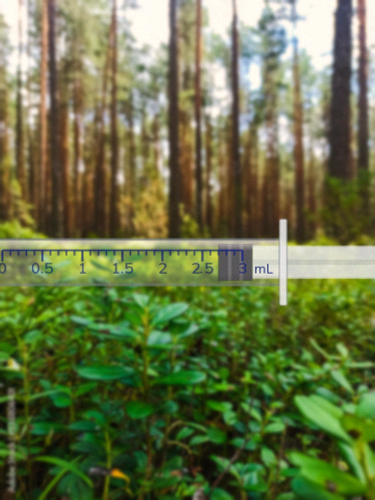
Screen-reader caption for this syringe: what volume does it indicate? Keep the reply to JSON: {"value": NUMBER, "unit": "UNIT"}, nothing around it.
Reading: {"value": 2.7, "unit": "mL"}
